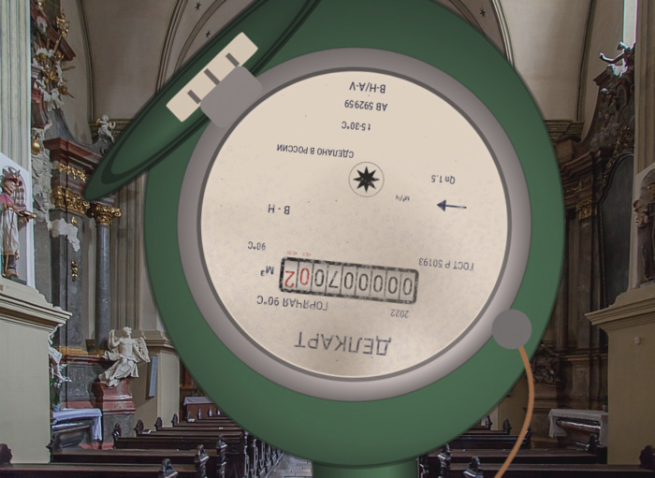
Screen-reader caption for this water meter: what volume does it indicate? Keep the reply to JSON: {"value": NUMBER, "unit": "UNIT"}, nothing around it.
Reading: {"value": 70.02, "unit": "m³"}
